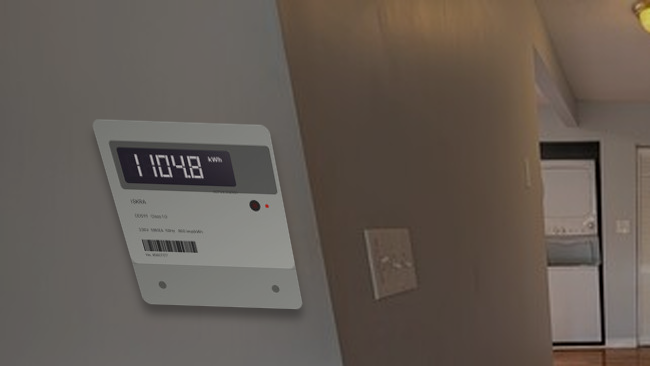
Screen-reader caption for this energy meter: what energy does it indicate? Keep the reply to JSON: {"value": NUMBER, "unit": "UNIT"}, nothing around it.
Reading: {"value": 1104.8, "unit": "kWh"}
